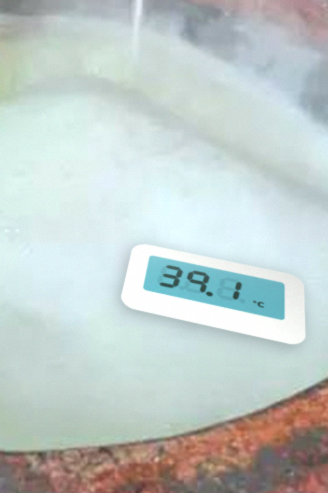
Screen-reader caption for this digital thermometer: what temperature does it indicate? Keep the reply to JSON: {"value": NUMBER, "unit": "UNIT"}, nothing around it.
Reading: {"value": 39.1, "unit": "°C"}
